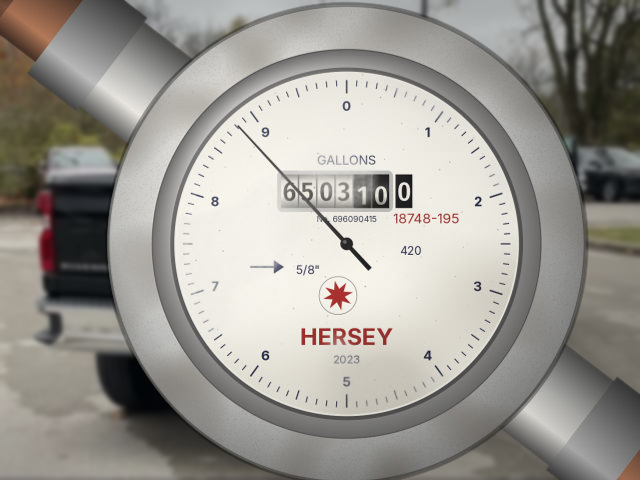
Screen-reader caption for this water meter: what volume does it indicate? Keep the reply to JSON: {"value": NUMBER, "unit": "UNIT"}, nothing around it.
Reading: {"value": 6503098.8, "unit": "gal"}
